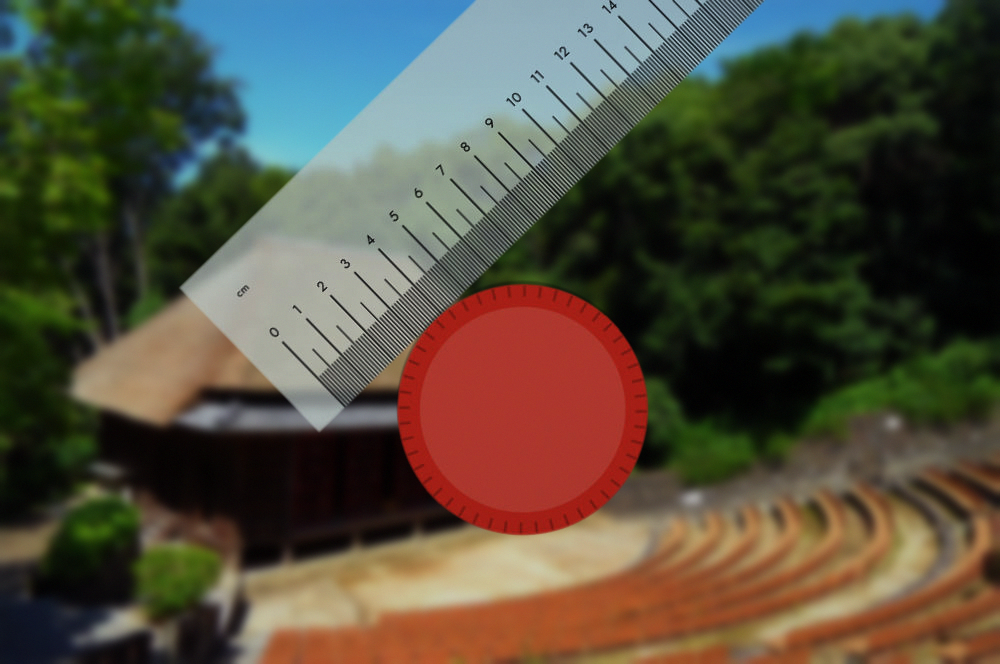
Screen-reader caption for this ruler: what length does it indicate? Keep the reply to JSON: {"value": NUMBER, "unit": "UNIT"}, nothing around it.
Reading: {"value": 7.5, "unit": "cm"}
